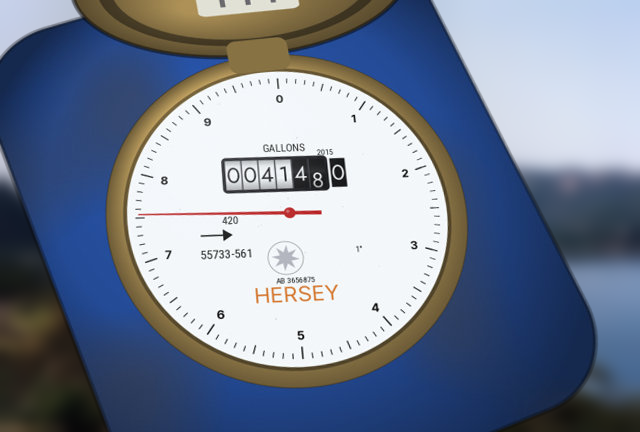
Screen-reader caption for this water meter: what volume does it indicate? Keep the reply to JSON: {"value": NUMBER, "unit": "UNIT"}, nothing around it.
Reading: {"value": 41477.5, "unit": "gal"}
